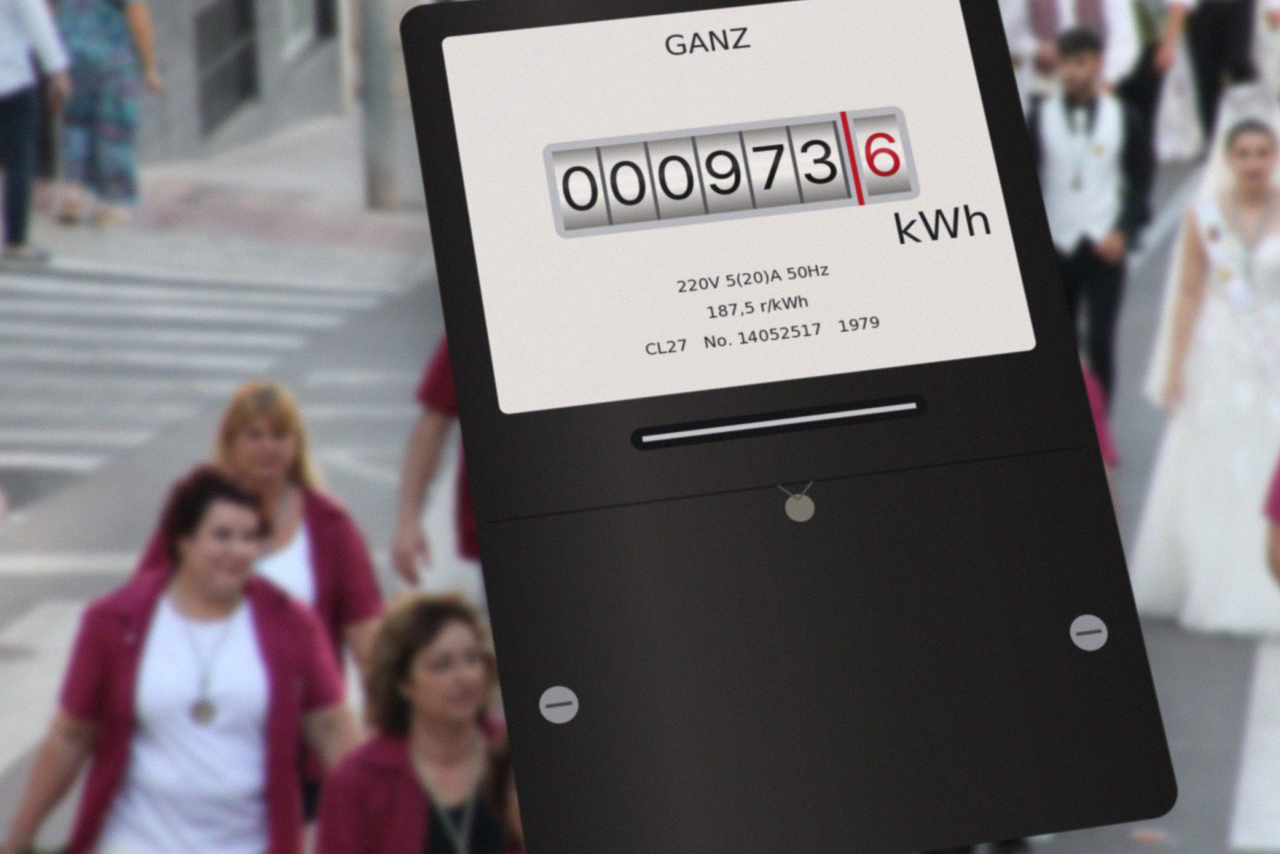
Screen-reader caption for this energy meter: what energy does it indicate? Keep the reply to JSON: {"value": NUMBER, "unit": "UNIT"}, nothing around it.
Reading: {"value": 973.6, "unit": "kWh"}
